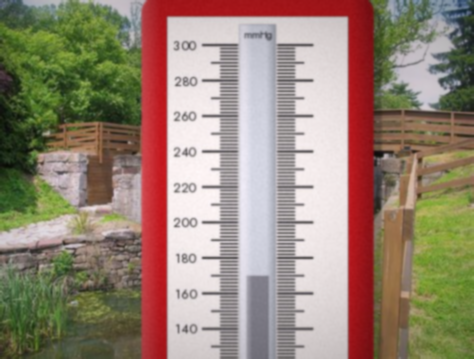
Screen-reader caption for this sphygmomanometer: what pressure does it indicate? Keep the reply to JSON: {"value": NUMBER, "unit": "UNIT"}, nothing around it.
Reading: {"value": 170, "unit": "mmHg"}
